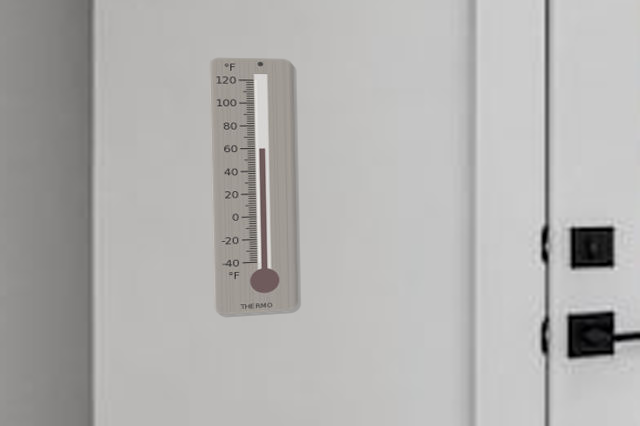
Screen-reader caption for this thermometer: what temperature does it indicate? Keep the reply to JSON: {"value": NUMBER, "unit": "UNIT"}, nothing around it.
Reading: {"value": 60, "unit": "°F"}
